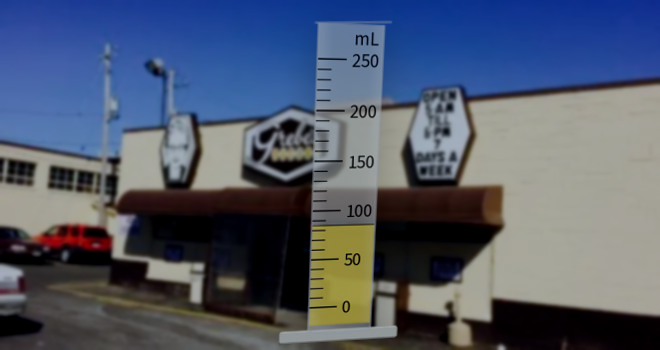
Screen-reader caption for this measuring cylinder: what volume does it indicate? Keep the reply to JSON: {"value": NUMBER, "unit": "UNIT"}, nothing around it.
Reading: {"value": 85, "unit": "mL"}
